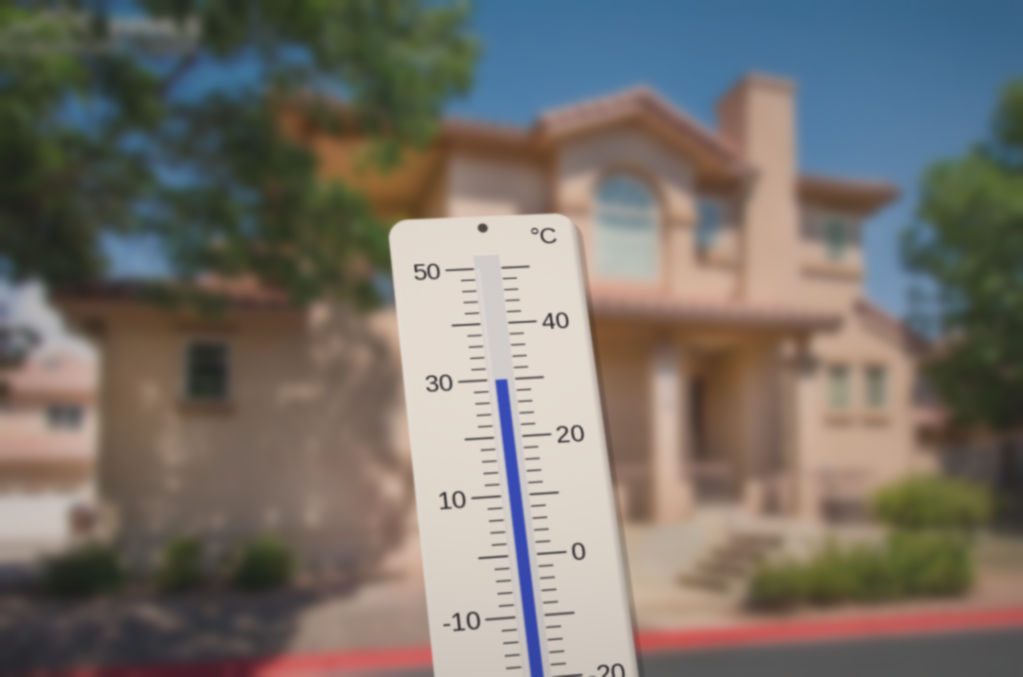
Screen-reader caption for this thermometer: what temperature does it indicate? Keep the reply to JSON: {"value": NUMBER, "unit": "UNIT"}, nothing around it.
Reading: {"value": 30, "unit": "°C"}
